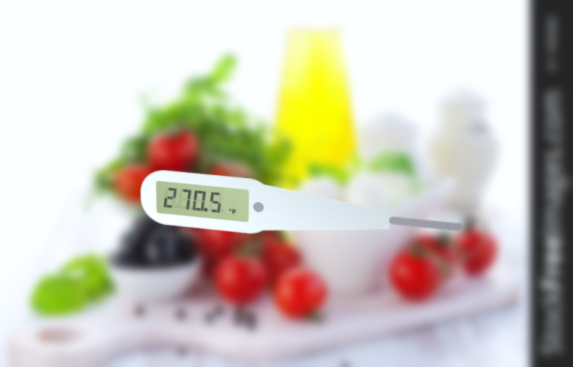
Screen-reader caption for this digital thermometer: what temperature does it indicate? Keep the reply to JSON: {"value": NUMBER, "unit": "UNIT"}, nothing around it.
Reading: {"value": 270.5, "unit": "°F"}
